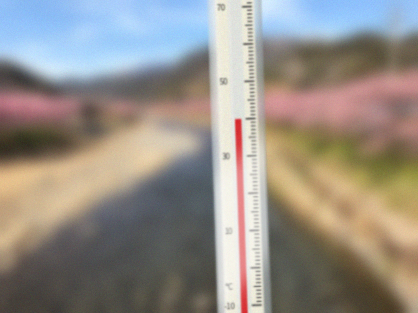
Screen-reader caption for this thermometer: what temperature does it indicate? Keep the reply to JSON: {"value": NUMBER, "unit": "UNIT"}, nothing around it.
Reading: {"value": 40, "unit": "°C"}
